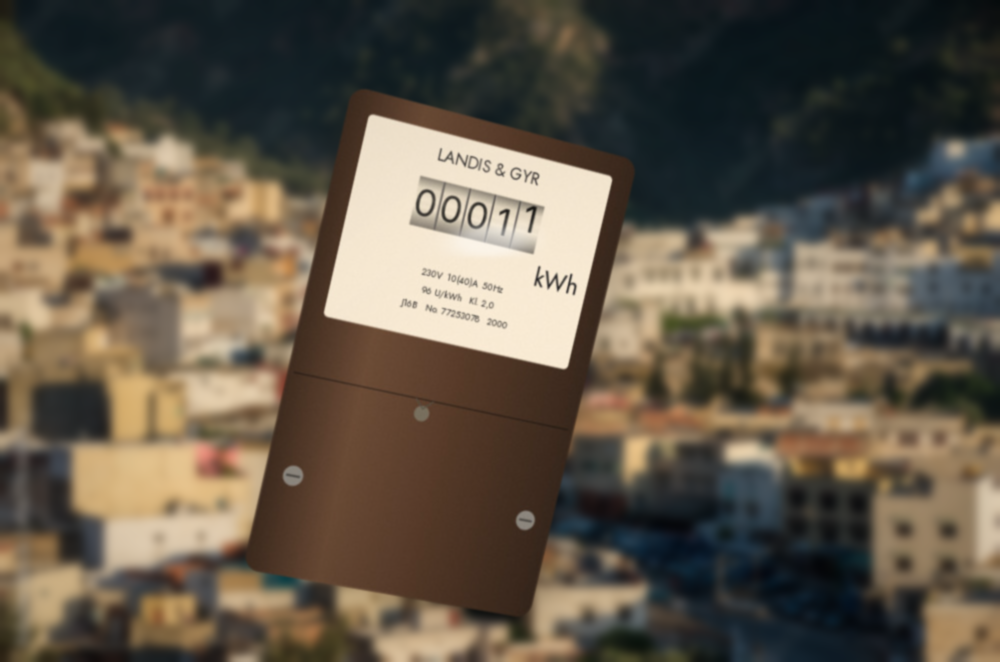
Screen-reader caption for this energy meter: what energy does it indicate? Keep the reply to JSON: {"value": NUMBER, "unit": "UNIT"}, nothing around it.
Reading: {"value": 11, "unit": "kWh"}
